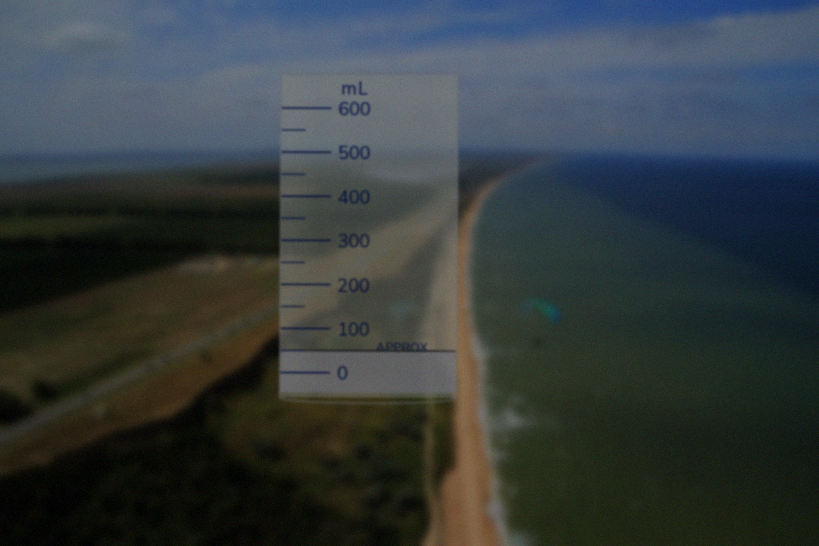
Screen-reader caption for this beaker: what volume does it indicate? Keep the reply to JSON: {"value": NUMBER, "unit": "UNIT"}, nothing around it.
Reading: {"value": 50, "unit": "mL"}
